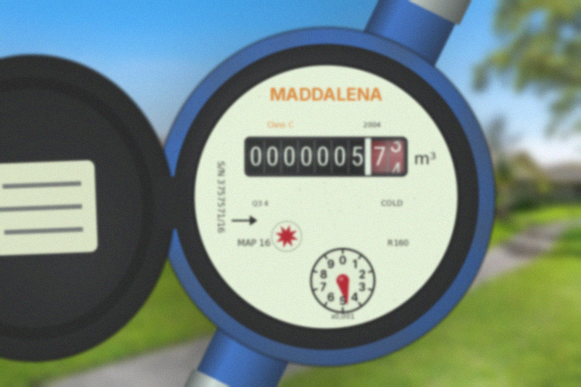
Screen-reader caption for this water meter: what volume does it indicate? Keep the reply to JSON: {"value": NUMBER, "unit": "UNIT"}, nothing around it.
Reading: {"value": 5.734, "unit": "m³"}
